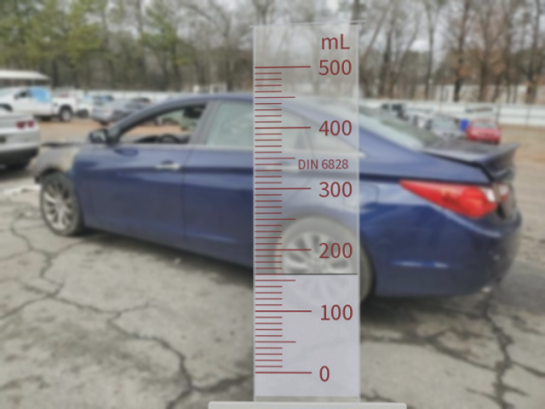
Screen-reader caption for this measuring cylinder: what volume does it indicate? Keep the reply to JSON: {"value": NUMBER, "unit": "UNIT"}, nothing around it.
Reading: {"value": 160, "unit": "mL"}
